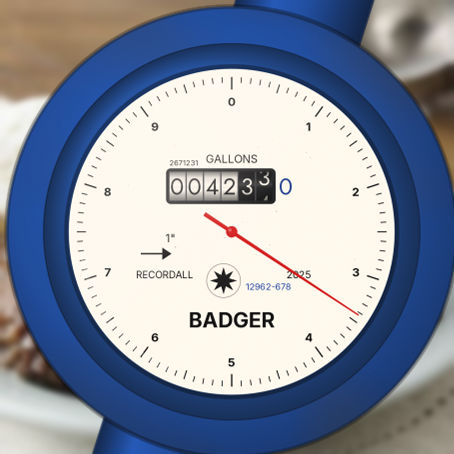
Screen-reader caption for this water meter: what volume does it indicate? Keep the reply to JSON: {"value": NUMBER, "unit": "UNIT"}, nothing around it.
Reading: {"value": 42333.4, "unit": "gal"}
